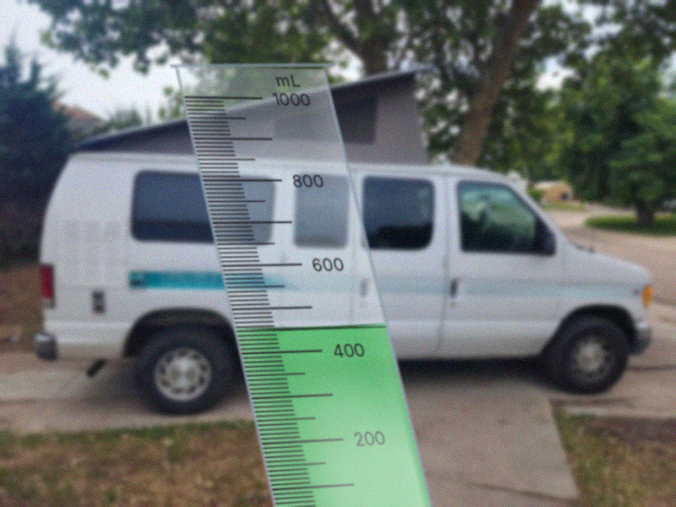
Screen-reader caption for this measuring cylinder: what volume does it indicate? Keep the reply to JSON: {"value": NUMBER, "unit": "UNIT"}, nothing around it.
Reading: {"value": 450, "unit": "mL"}
